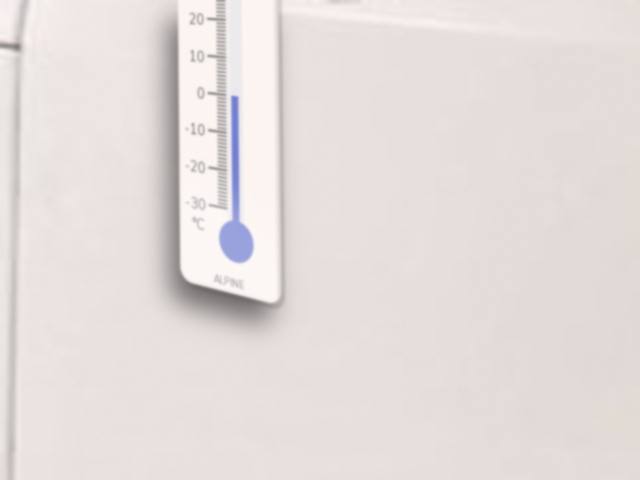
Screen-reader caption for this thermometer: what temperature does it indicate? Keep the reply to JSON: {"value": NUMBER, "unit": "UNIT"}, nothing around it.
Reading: {"value": 0, "unit": "°C"}
